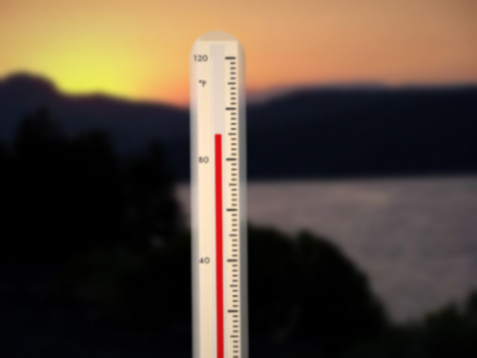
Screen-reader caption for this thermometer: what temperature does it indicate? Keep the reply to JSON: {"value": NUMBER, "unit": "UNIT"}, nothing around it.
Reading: {"value": 90, "unit": "°F"}
